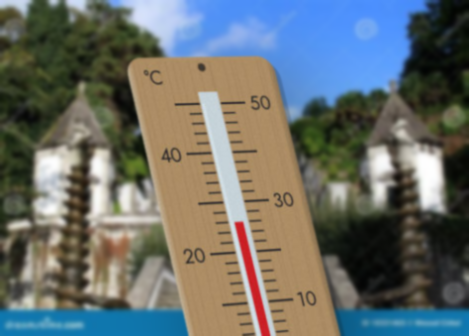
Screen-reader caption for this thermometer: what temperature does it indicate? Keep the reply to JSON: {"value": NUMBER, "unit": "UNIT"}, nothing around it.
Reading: {"value": 26, "unit": "°C"}
